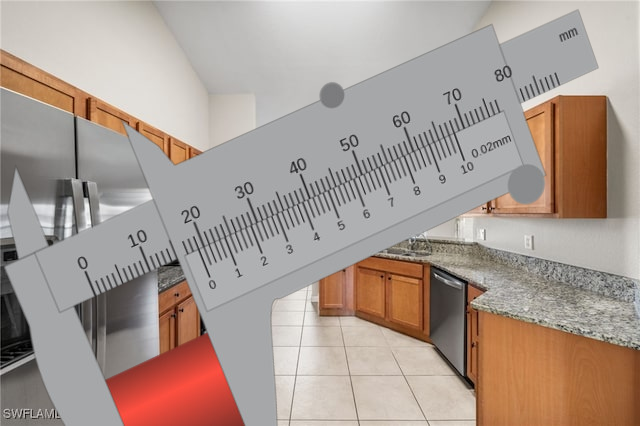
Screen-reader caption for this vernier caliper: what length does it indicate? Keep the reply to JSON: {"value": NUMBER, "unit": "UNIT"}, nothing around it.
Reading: {"value": 19.0, "unit": "mm"}
